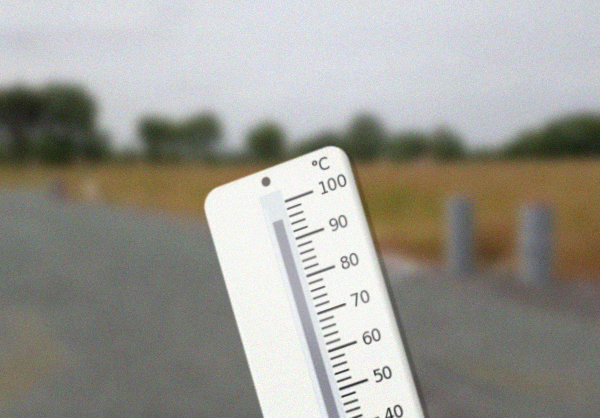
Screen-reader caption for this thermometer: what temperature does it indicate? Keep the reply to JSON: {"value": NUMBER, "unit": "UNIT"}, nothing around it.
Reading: {"value": 96, "unit": "°C"}
